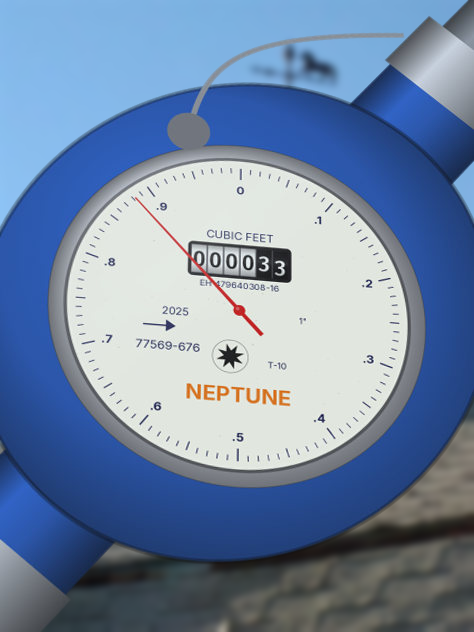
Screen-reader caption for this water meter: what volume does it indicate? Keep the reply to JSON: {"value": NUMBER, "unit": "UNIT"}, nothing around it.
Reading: {"value": 32.88, "unit": "ft³"}
